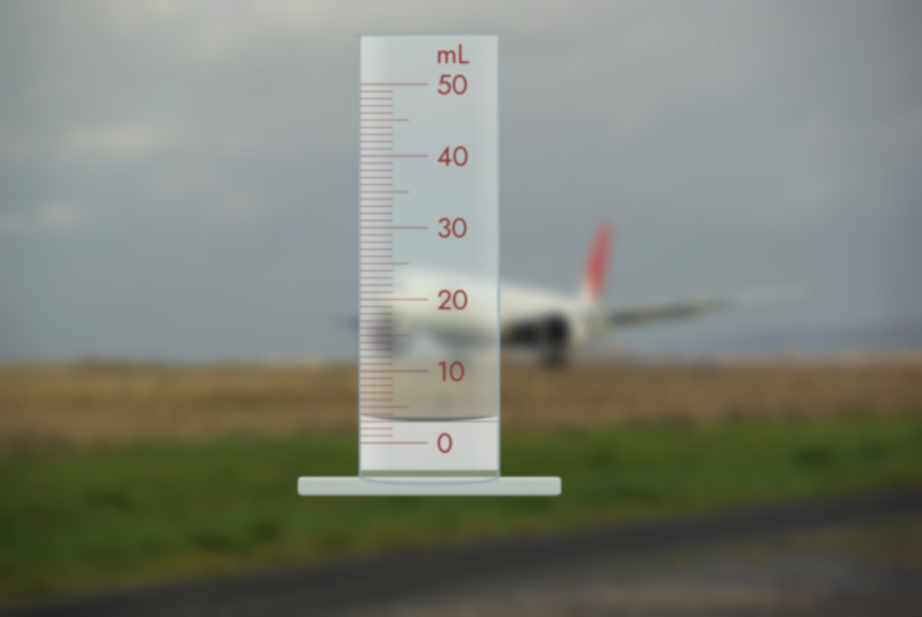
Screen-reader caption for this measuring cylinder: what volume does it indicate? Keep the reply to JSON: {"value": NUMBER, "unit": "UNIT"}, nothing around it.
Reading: {"value": 3, "unit": "mL"}
